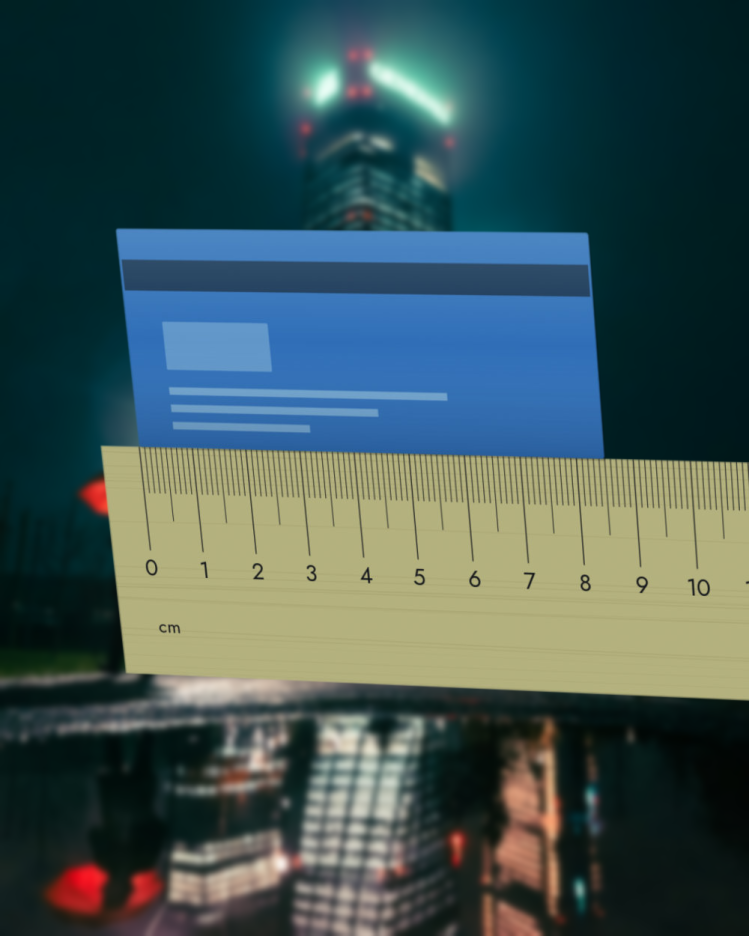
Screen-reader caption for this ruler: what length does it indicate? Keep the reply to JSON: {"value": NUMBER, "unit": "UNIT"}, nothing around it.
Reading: {"value": 8.5, "unit": "cm"}
